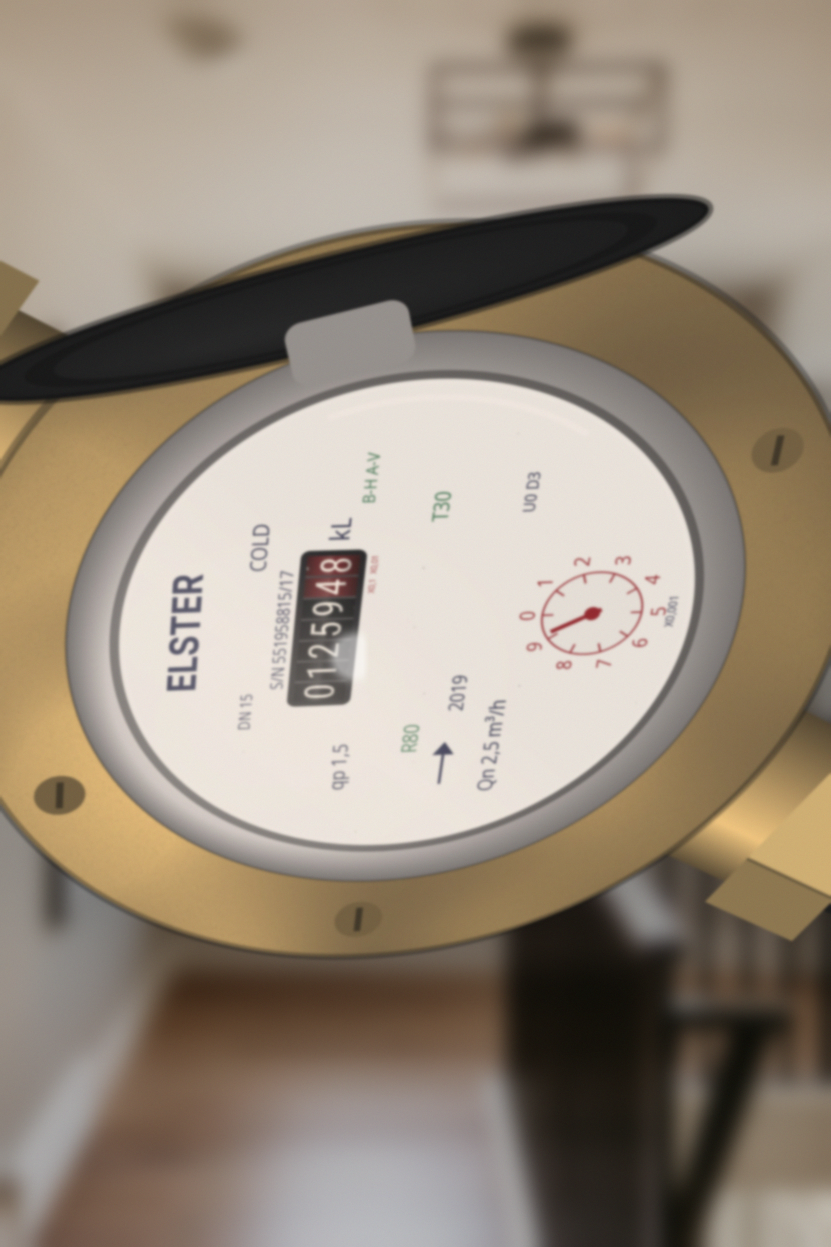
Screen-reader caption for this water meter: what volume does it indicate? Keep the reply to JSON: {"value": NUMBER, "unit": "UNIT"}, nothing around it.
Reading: {"value": 1259.479, "unit": "kL"}
